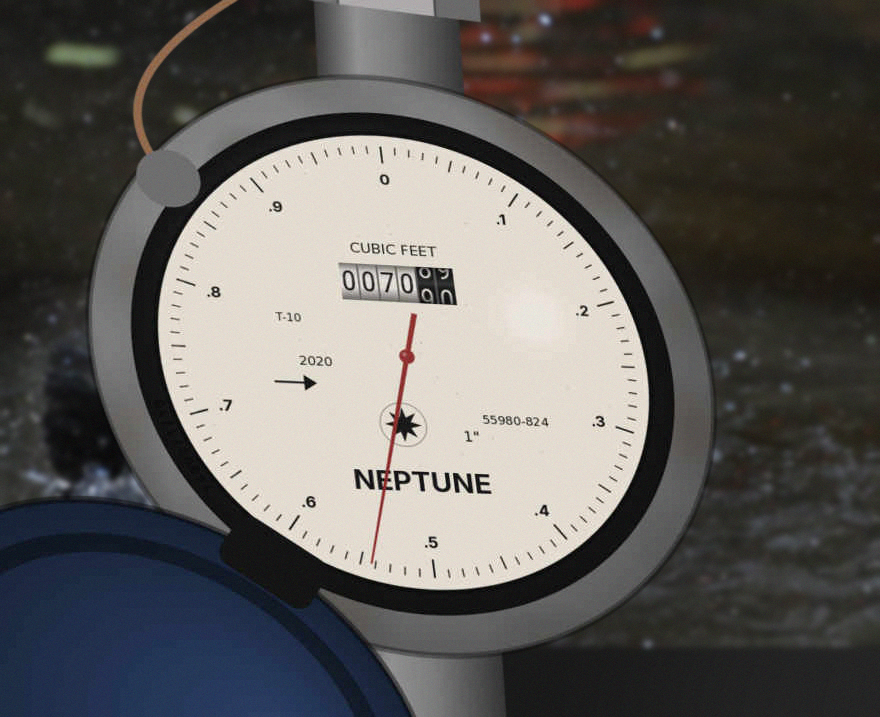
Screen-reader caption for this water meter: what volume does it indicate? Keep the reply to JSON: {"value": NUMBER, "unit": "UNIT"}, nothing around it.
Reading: {"value": 7089.54, "unit": "ft³"}
